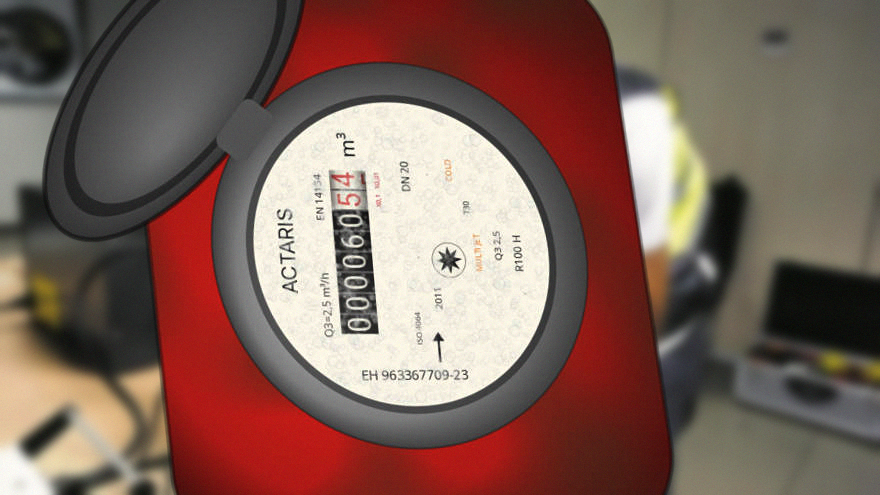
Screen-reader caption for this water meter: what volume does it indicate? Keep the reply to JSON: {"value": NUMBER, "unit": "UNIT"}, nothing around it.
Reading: {"value": 60.54, "unit": "m³"}
